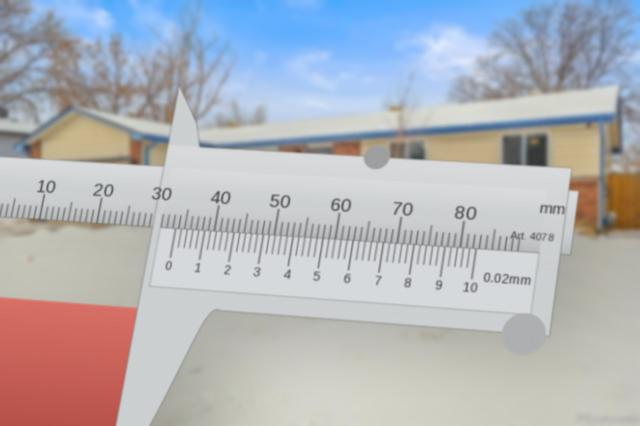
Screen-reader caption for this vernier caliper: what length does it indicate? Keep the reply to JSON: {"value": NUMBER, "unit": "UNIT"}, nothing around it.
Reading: {"value": 33.5, "unit": "mm"}
